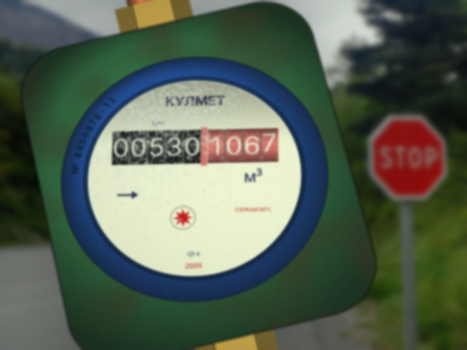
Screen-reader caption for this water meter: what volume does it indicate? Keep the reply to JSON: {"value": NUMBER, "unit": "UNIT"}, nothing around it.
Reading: {"value": 530.1067, "unit": "m³"}
